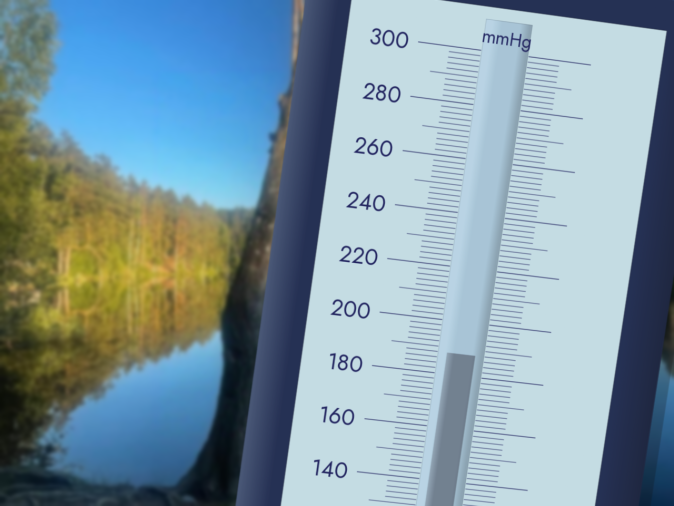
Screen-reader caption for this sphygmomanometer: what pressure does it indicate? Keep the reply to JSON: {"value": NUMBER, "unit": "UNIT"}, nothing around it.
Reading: {"value": 188, "unit": "mmHg"}
